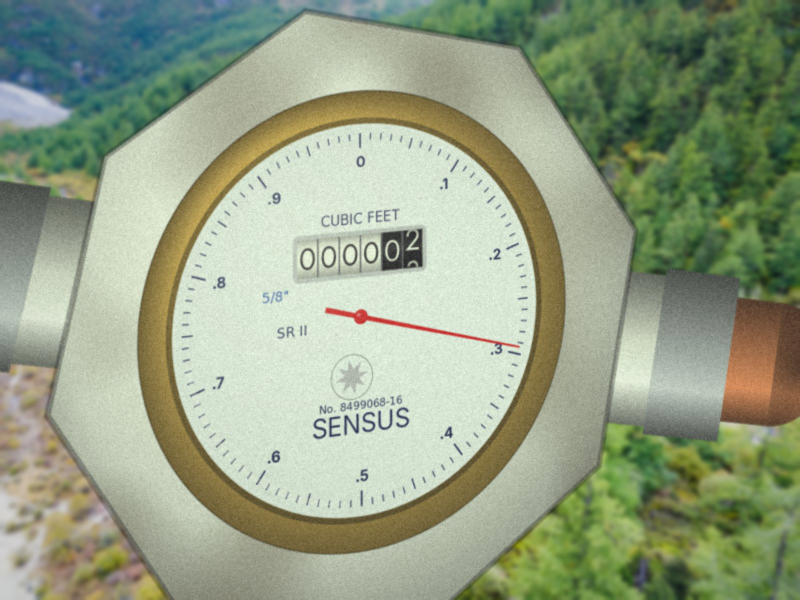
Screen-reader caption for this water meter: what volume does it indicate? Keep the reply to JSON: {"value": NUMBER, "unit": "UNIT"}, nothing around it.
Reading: {"value": 2.29, "unit": "ft³"}
